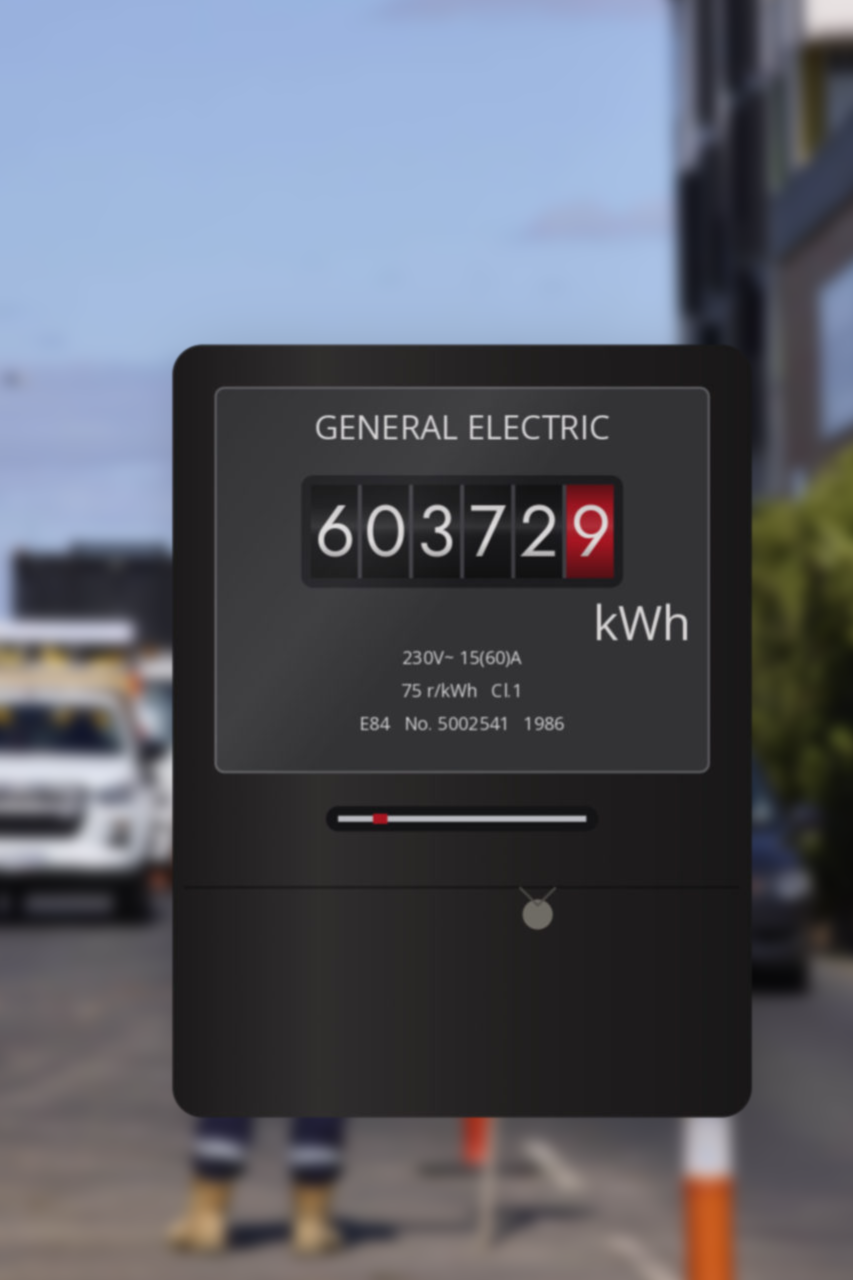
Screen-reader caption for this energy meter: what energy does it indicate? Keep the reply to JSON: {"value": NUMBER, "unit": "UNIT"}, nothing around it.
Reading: {"value": 60372.9, "unit": "kWh"}
